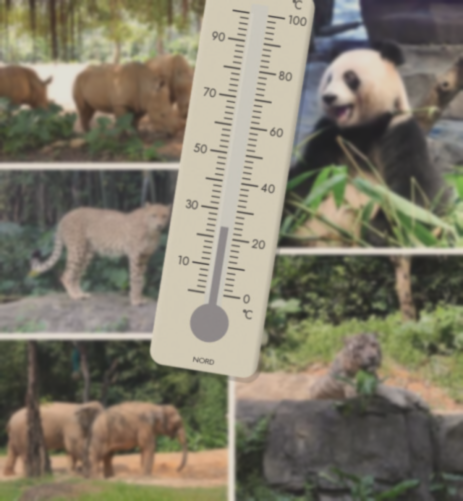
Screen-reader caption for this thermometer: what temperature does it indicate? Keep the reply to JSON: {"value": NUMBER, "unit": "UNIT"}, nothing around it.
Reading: {"value": 24, "unit": "°C"}
